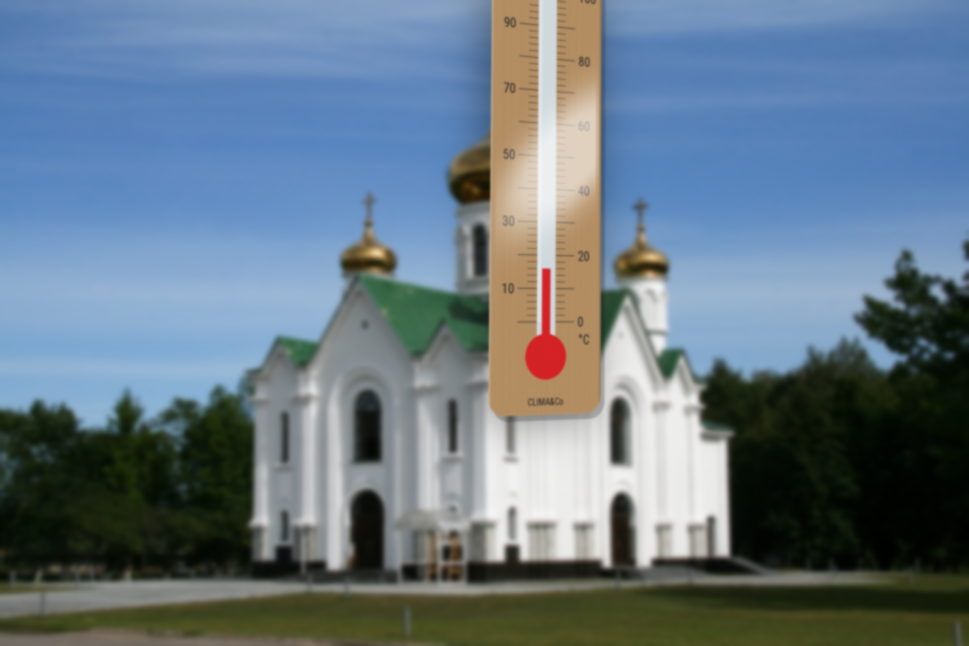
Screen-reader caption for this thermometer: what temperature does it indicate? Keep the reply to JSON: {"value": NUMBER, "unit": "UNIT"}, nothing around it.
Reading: {"value": 16, "unit": "°C"}
